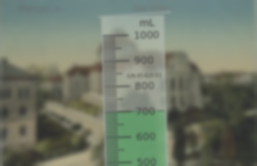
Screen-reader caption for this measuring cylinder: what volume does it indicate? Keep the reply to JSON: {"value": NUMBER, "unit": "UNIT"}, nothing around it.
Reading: {"value": 700, "unit": "mL"}
